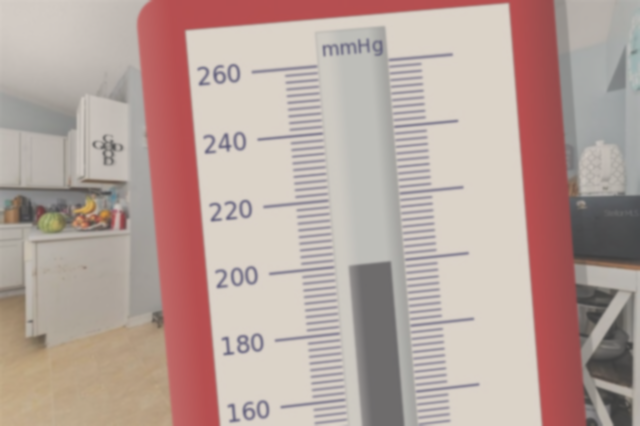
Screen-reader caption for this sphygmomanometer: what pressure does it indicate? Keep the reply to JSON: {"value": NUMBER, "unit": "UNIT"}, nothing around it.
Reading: {"value": 200, "unit": "mmHg"}
